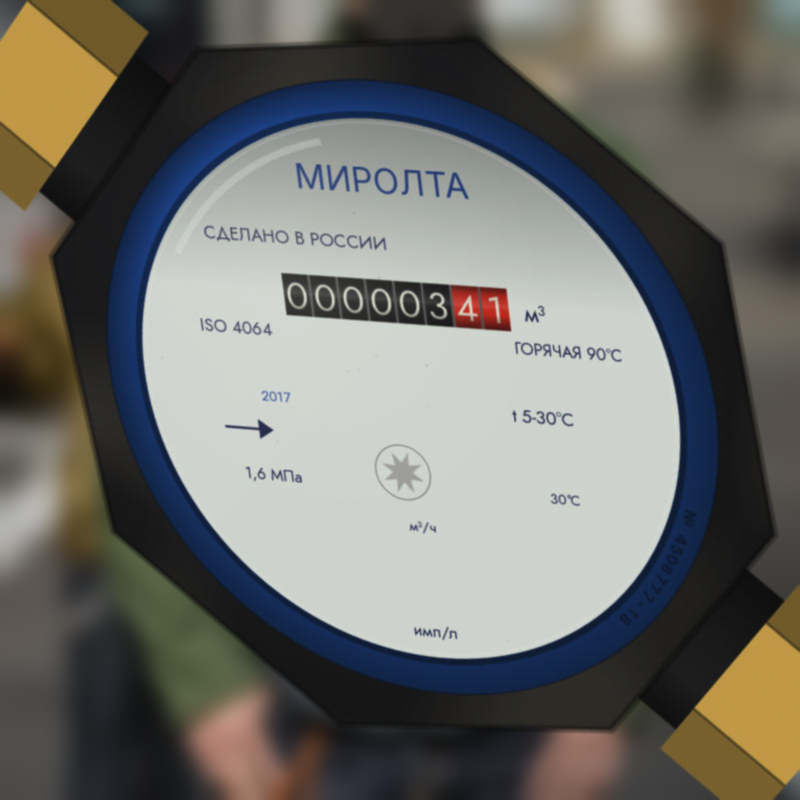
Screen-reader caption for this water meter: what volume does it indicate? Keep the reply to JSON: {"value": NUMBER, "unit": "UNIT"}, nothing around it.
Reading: {"value": 3.41, "unit": "m³"}
